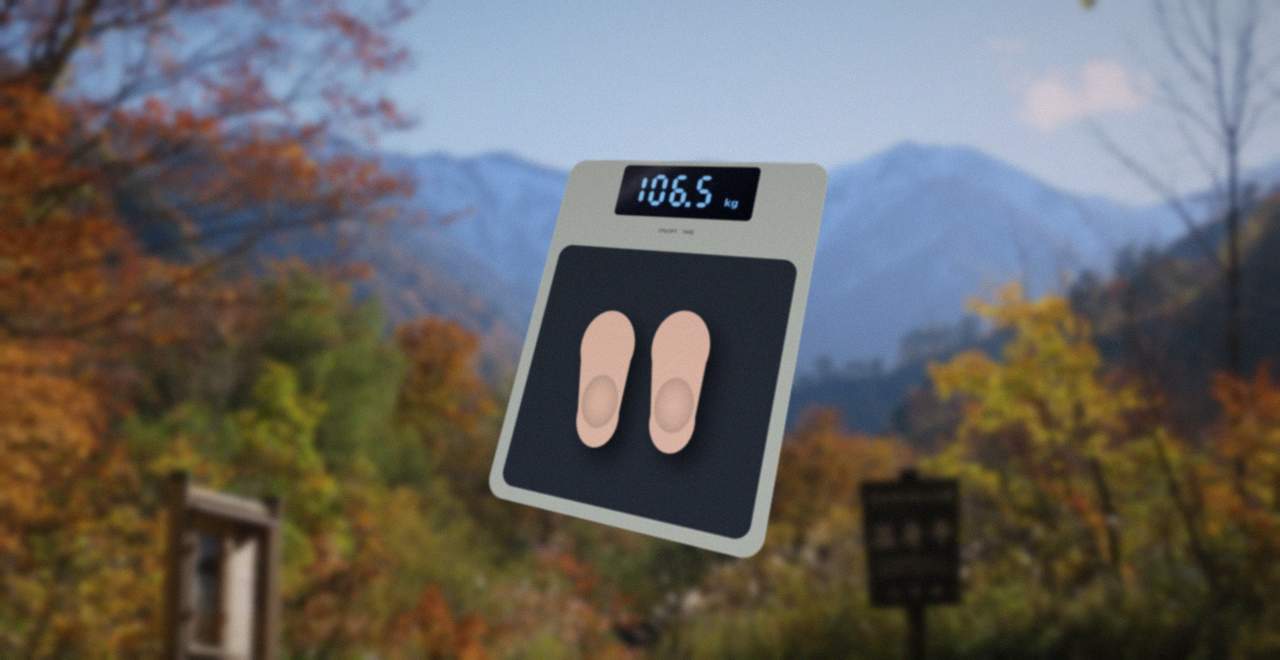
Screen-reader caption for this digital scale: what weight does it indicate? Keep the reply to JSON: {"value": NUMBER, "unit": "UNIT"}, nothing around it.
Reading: {"value": 106.5, "unit": "kg"}
